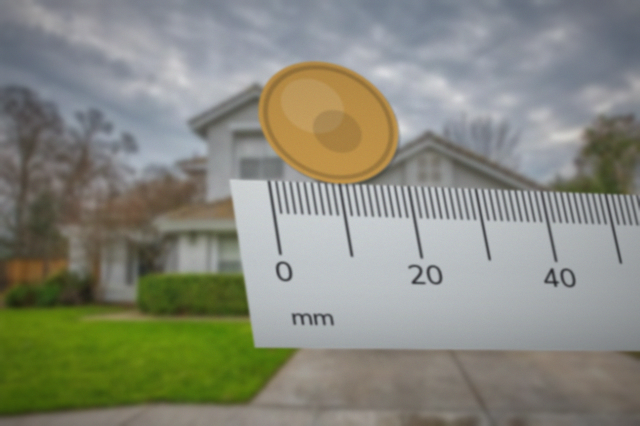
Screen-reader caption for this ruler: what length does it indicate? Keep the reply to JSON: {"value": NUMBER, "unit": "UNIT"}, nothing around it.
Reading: {"value": 20, "unit": "mm"}
